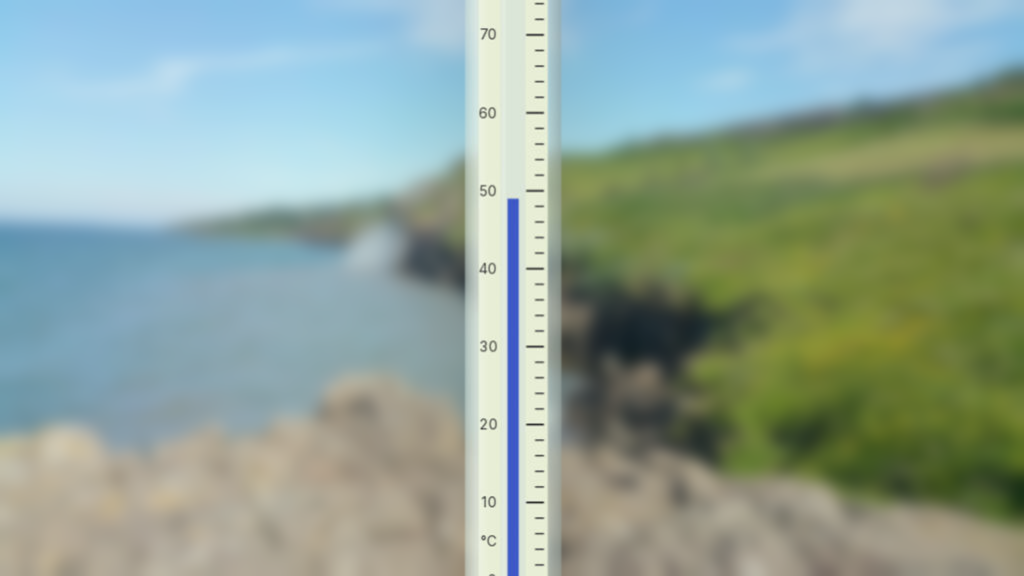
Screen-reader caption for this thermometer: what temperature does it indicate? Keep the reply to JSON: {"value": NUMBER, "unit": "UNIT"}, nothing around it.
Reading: {"value": 49, "unit": "°C"}
